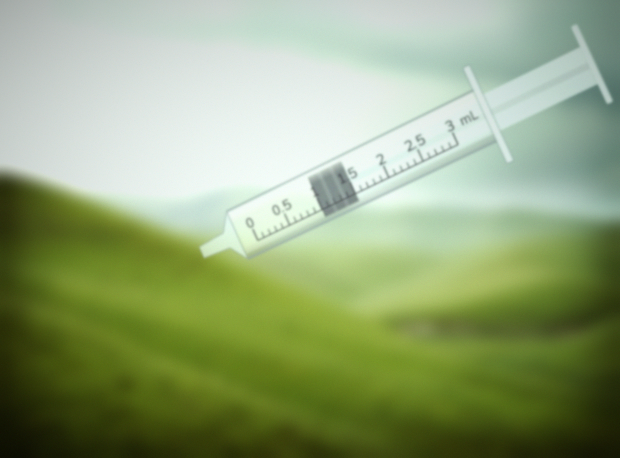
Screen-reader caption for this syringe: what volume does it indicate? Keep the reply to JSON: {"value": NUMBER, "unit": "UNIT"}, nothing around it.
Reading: {"value": 1, "unit": "mL"}
